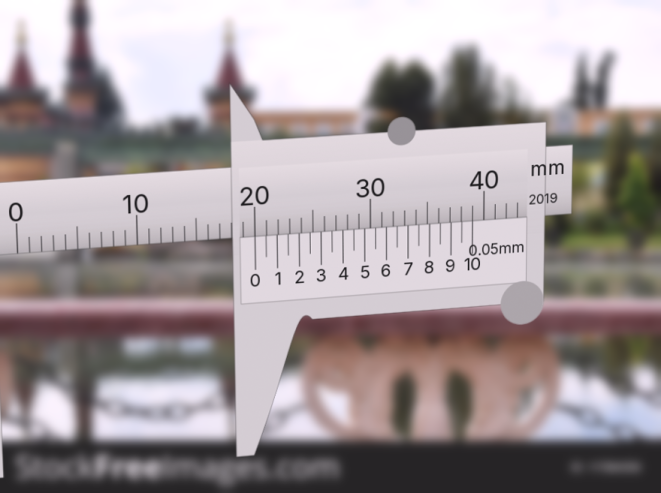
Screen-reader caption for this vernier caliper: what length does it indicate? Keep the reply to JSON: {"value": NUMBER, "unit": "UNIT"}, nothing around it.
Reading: {"value": 20.0, "unit": "mm"}
